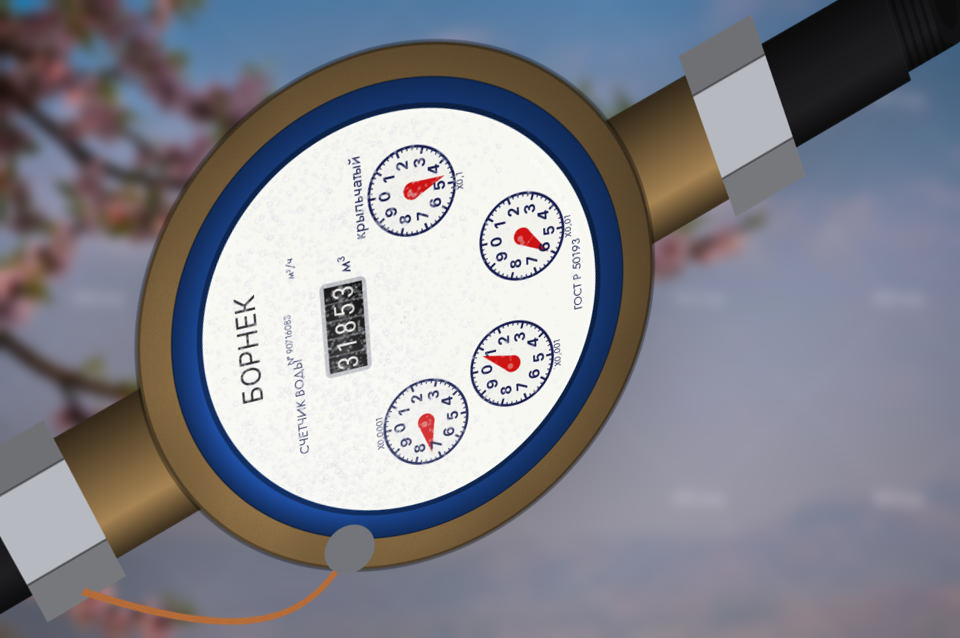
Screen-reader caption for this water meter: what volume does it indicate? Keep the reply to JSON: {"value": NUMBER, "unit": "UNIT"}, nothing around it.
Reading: {"value": 31853.4607, "unit": "m³"}
